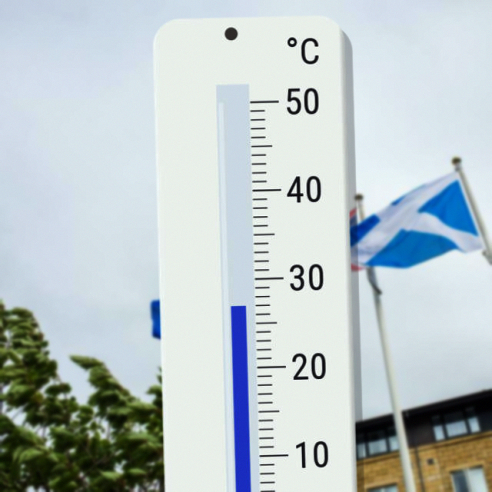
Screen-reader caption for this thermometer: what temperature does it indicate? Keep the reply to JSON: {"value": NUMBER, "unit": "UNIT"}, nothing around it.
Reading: {"value": 27, "unit": "°C"}
